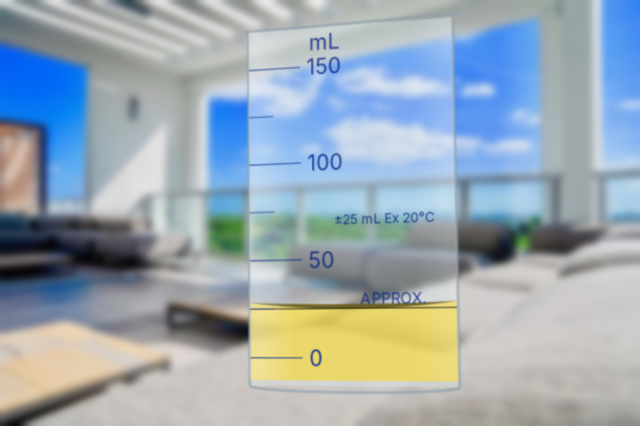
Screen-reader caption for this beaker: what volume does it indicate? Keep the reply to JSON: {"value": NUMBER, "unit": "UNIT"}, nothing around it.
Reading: {"value": 25, "unit": "mL"}
